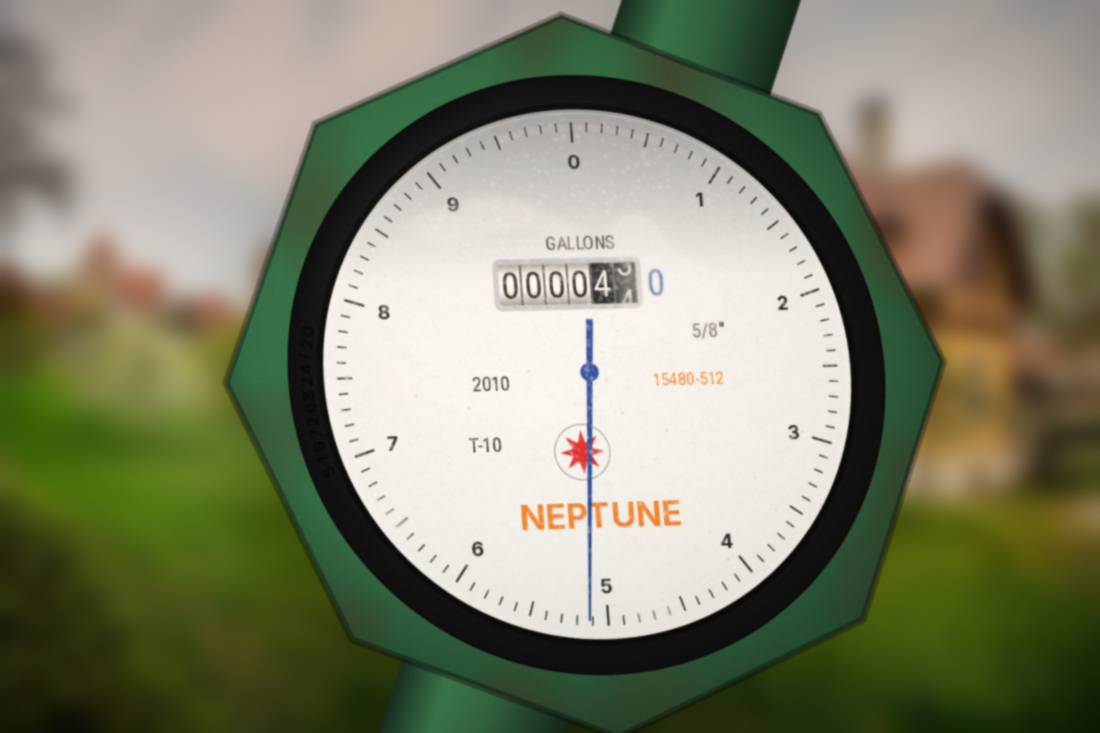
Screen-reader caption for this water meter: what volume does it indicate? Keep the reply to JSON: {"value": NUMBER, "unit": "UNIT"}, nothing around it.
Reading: {"value": 435.1, "unit": "gal"}
